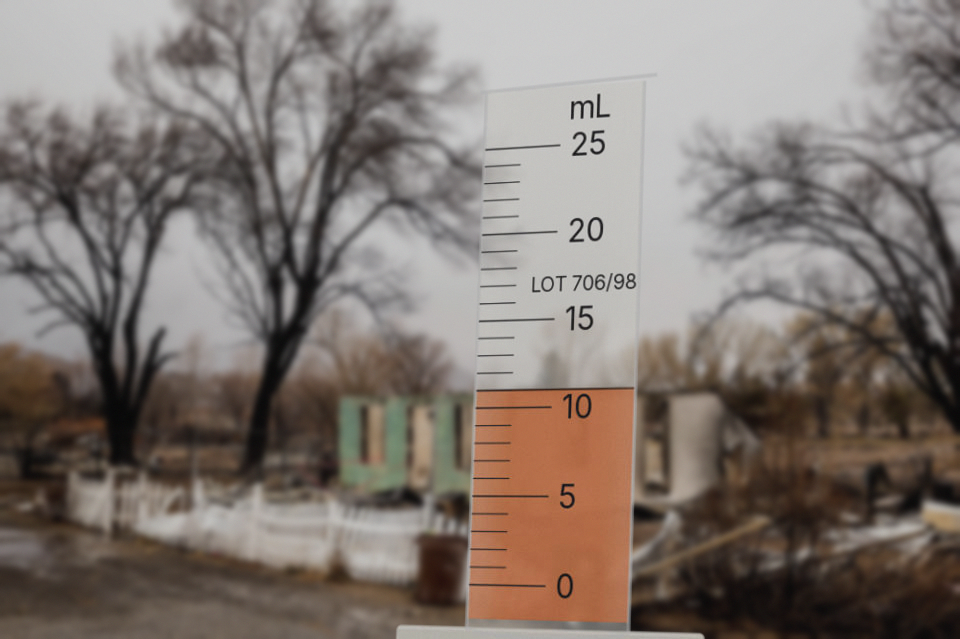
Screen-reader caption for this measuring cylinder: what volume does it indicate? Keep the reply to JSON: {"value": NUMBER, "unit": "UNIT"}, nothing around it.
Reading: {"value": 11, "unit": "mL"}
